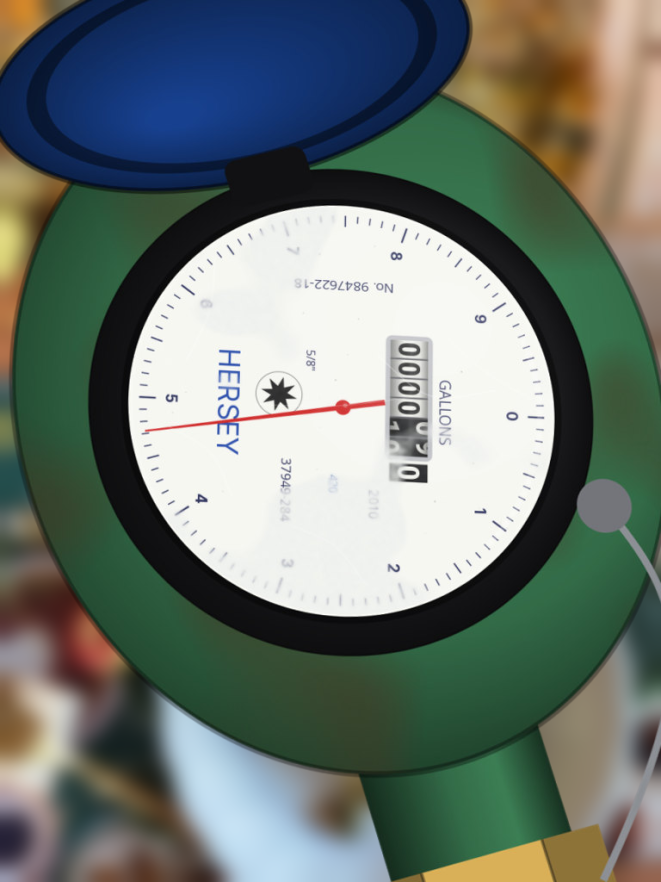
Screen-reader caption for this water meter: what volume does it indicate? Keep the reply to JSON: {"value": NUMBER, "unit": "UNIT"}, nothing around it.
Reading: {"value": 94.7, "unit": "gal"}
